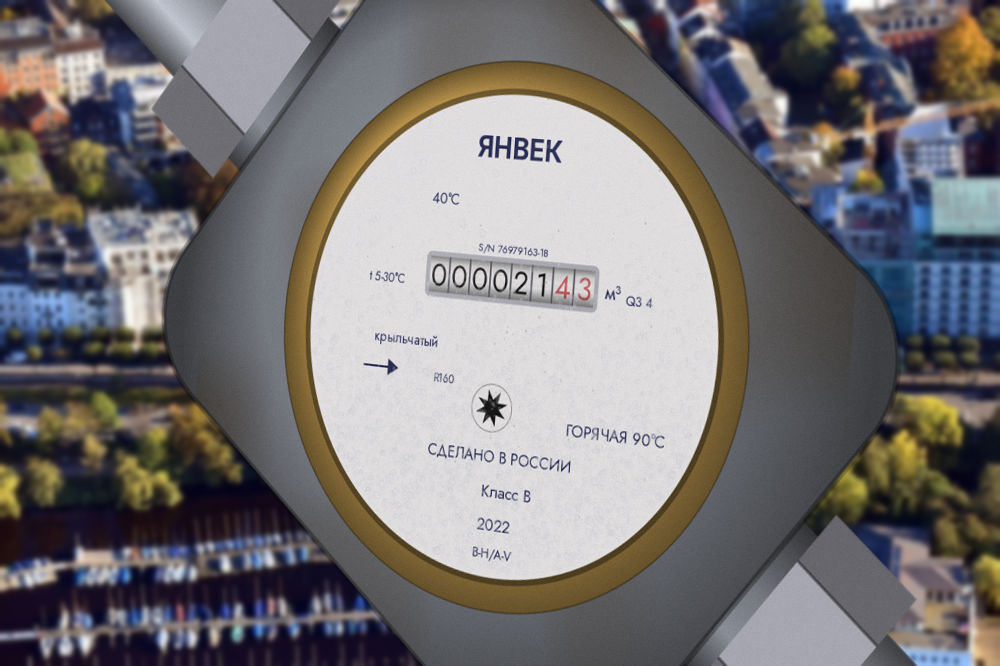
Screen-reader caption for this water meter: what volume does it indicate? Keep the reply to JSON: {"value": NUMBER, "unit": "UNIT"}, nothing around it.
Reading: {"value": 21.43, "unit": "m³"}
